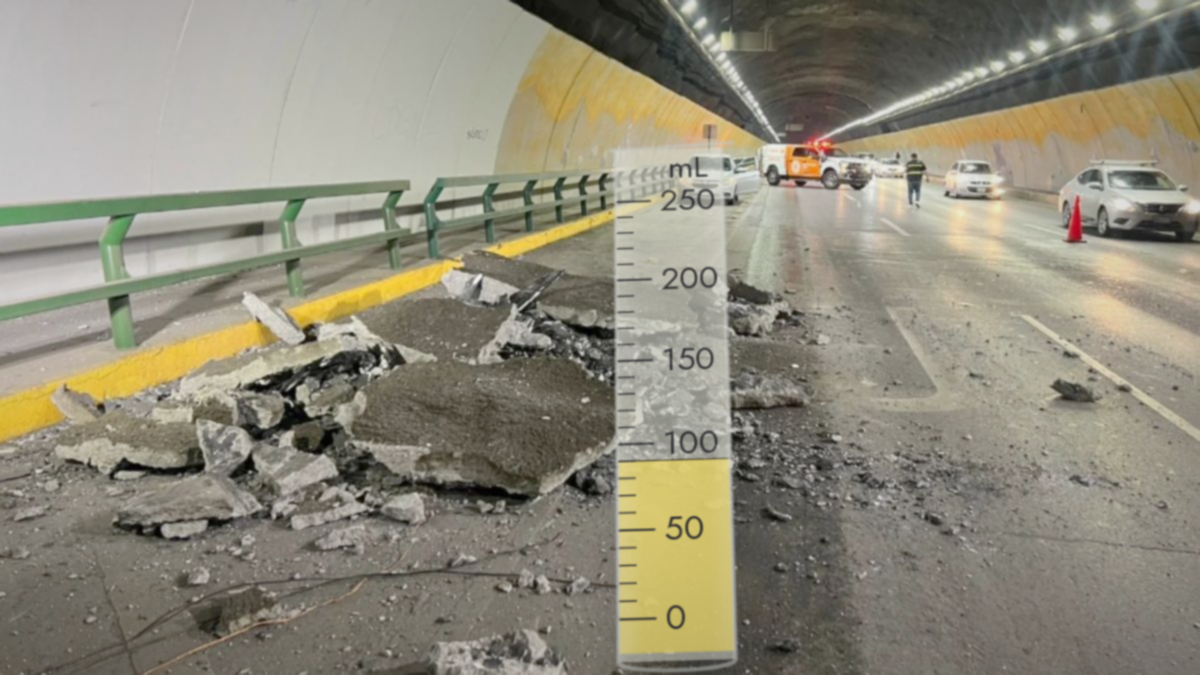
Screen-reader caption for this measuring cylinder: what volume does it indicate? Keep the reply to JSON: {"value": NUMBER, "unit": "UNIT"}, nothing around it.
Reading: {"value": 90, "unit": "mL"}
